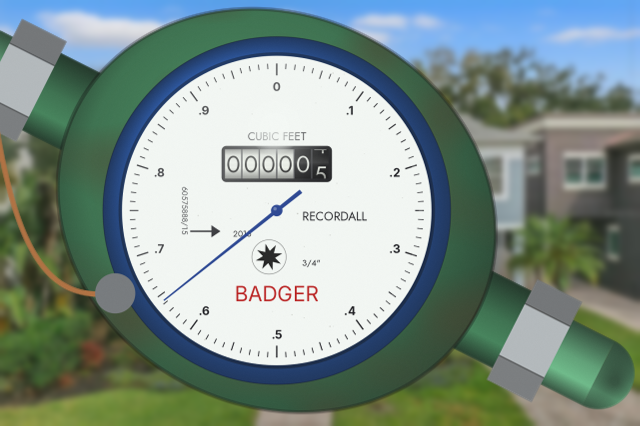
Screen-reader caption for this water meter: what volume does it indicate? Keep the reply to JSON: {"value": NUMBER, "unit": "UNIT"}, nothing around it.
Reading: {"value": 4.64, "unit": "ft³"}
